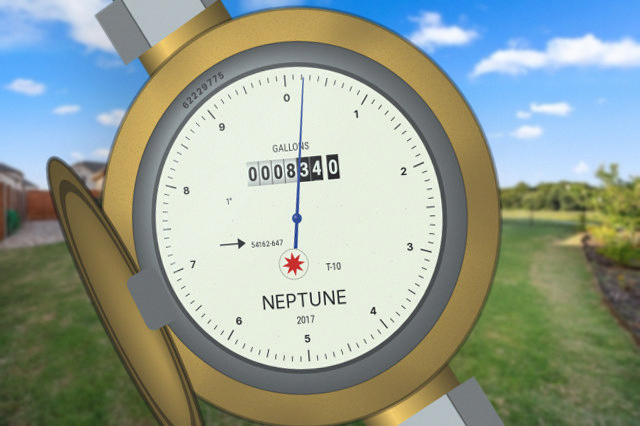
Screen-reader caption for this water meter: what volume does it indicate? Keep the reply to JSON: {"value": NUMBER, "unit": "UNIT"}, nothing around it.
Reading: {"value": 8340.2, "unit": "gal"}
